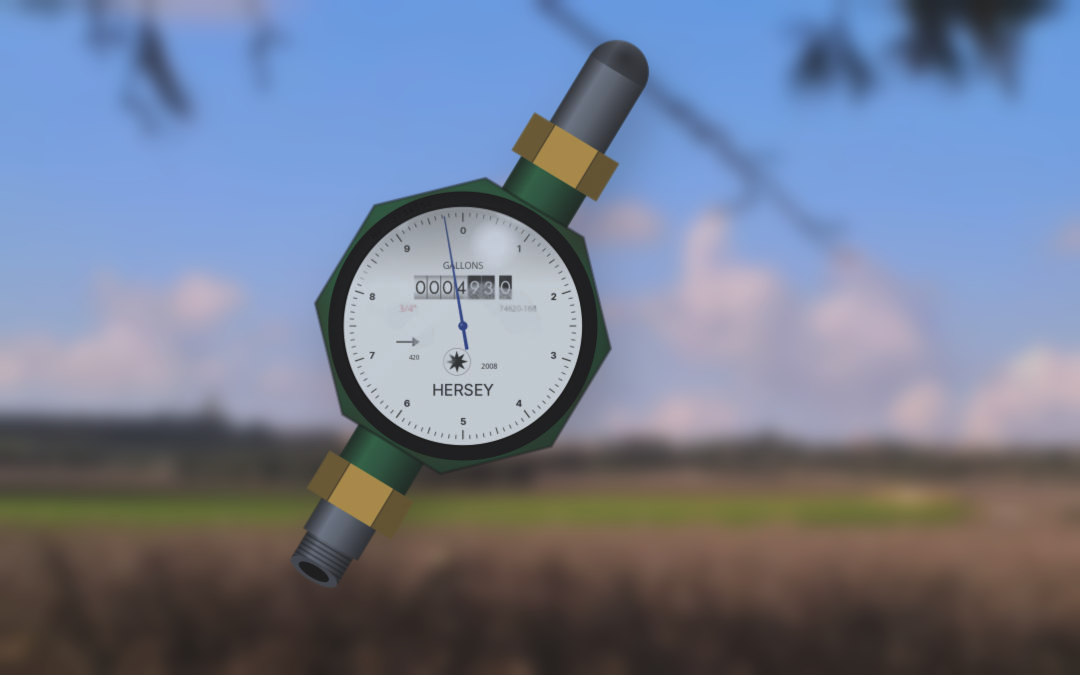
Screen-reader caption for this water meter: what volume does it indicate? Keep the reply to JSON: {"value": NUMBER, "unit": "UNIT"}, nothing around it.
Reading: {"value": 4929.7, "unit": "gal"}
